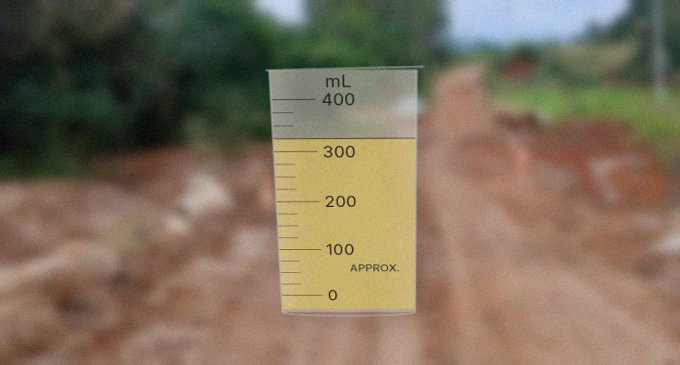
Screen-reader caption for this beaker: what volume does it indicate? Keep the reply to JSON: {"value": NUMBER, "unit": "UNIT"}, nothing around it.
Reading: {"value": 325, "unit": "mL"}
